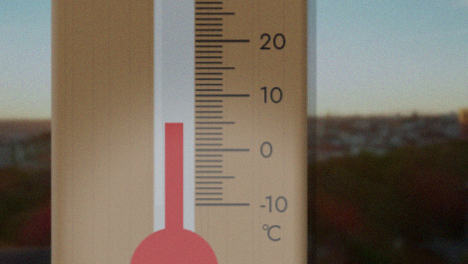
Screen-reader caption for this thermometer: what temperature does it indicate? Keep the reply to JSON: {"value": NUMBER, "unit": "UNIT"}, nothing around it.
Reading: {"value": 5, "unit": "°C"}
